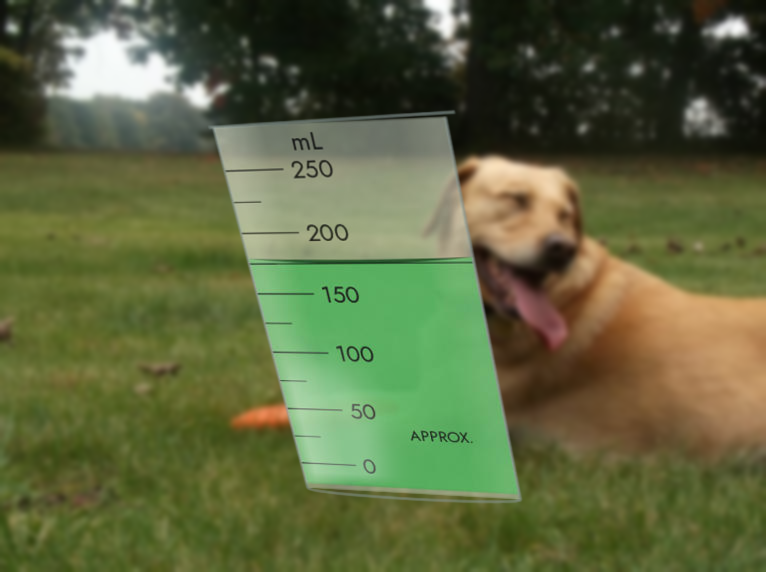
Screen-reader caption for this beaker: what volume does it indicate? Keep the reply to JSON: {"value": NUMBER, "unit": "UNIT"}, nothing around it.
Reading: {"value": 175, "unit": "mL"}
